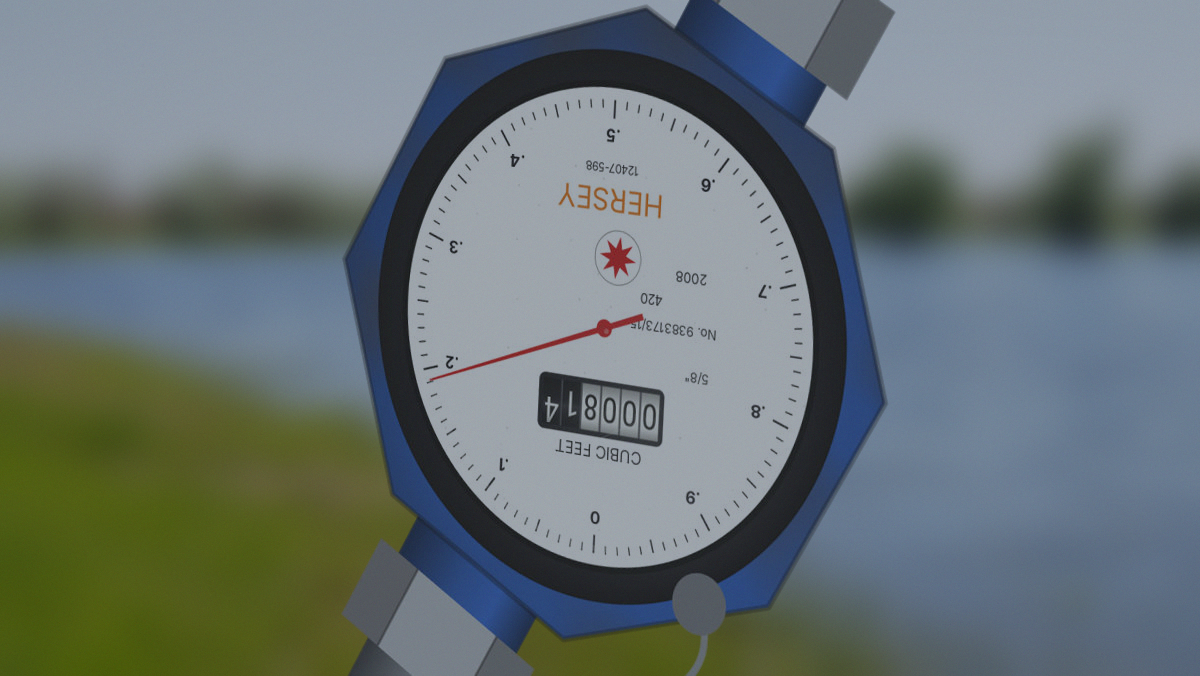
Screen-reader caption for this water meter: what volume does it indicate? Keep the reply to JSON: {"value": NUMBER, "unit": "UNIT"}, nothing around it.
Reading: {"value": 814.19, "unit": "ft³"}
